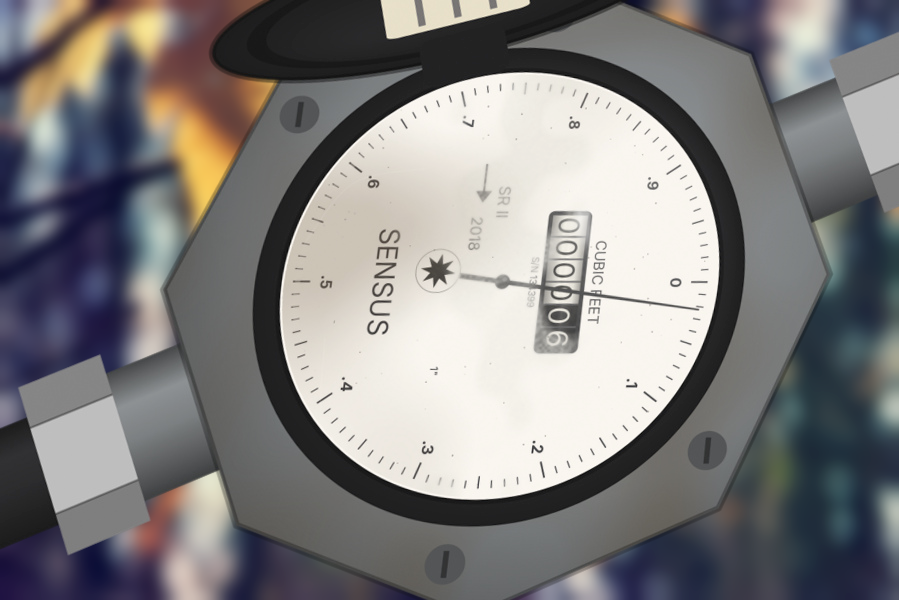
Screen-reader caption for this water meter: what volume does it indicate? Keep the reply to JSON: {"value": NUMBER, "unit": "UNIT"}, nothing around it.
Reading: {"value": 6.02, "unit": "ft³"}
